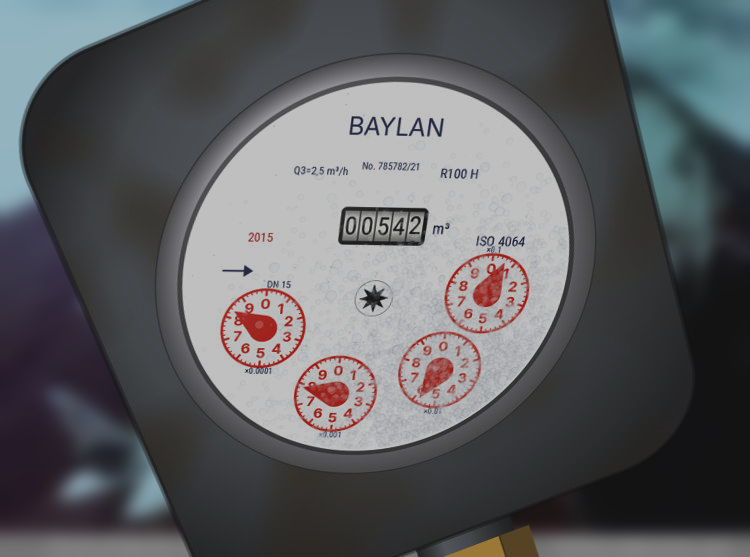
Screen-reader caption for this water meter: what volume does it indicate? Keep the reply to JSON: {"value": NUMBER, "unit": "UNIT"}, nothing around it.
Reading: {"value": 542.0578, "unit": "m³"}
